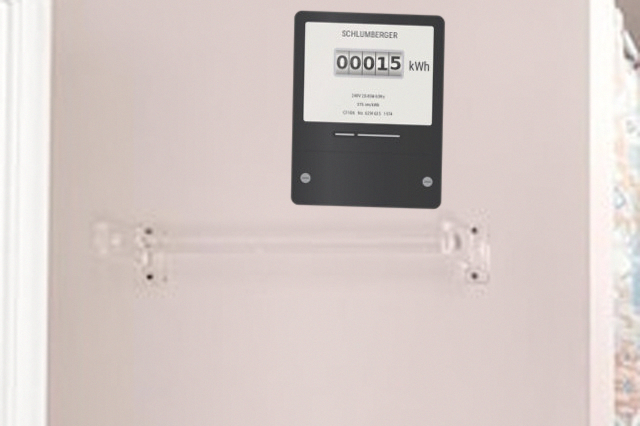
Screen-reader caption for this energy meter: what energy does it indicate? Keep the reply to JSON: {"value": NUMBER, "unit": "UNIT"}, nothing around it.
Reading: {"value": 15, "unit": "kWh"}
